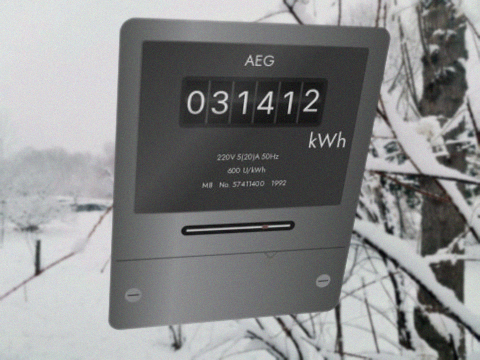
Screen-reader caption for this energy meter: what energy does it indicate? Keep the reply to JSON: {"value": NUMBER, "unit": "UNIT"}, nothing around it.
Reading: {"value": 31412, "unit": "kWh"}
